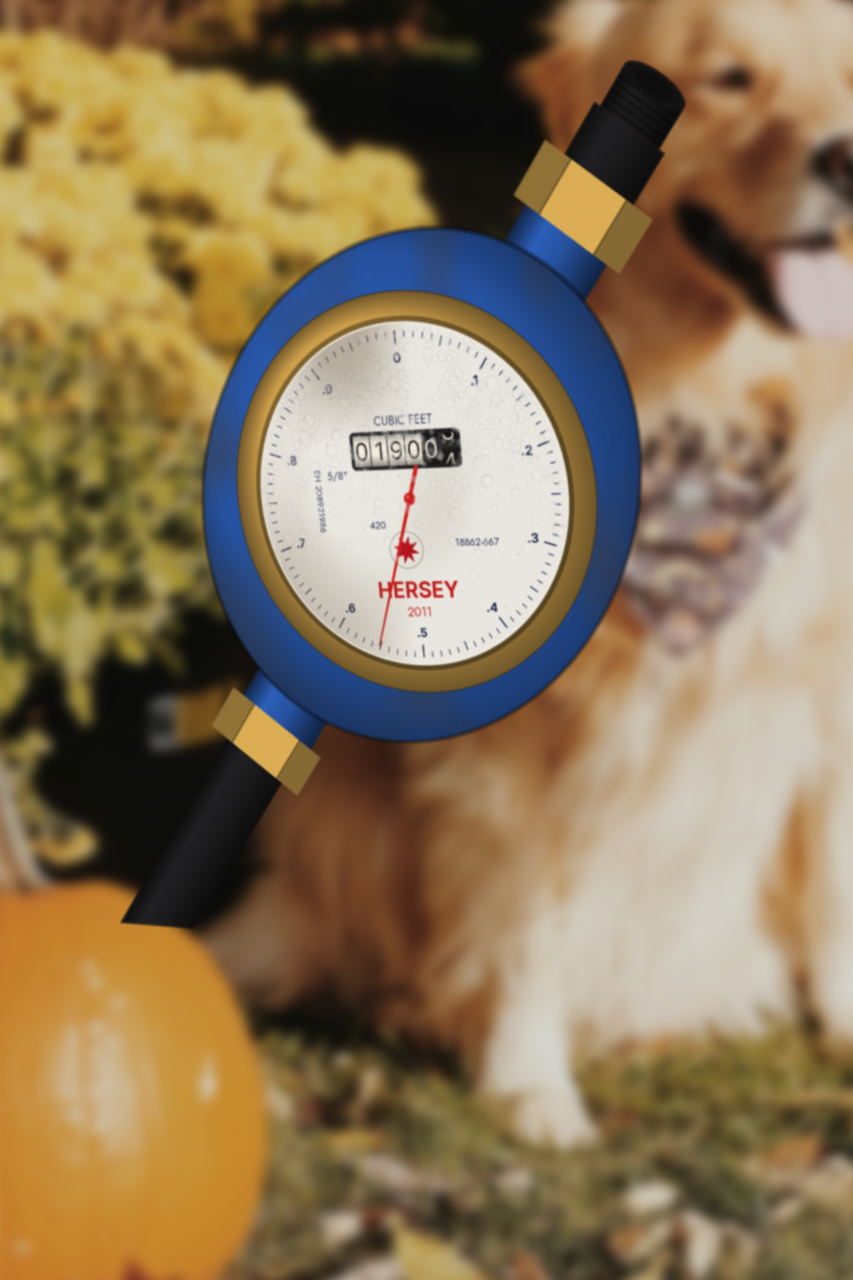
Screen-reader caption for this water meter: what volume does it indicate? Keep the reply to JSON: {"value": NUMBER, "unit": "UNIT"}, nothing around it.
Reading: {"value": 19003.55, "unit": "ft³"}
